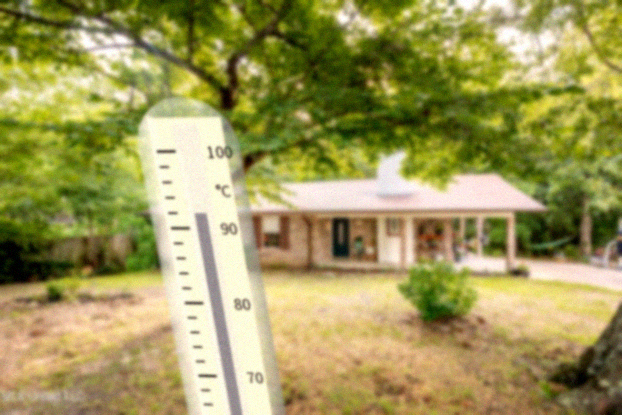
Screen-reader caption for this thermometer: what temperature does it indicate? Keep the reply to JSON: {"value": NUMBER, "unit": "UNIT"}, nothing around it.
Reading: {"value": 92, "unit": "°C"}
